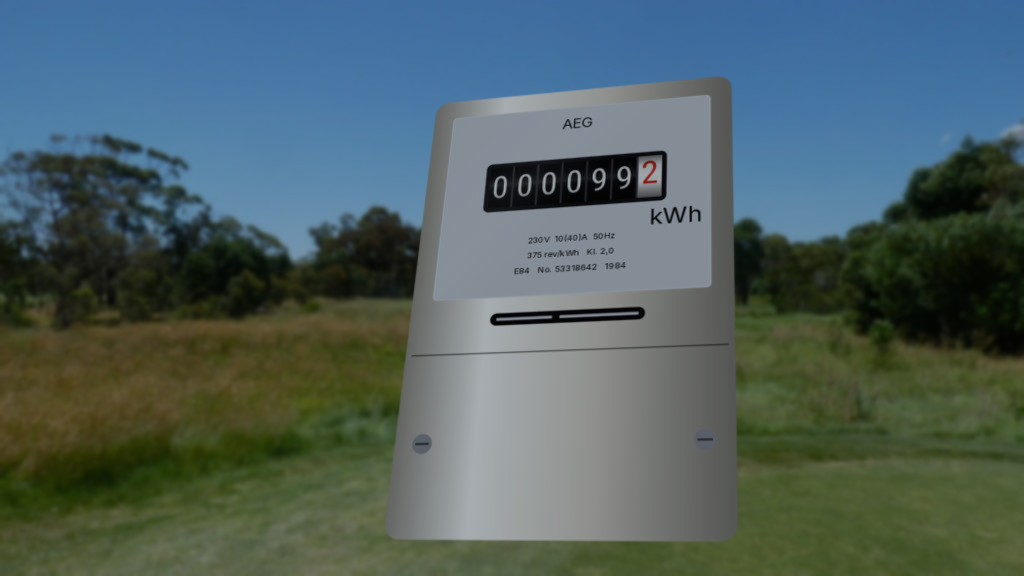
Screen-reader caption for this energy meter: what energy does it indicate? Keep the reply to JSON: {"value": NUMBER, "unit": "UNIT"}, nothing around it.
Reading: {"value": 99.2, "unit": "kWh"}
